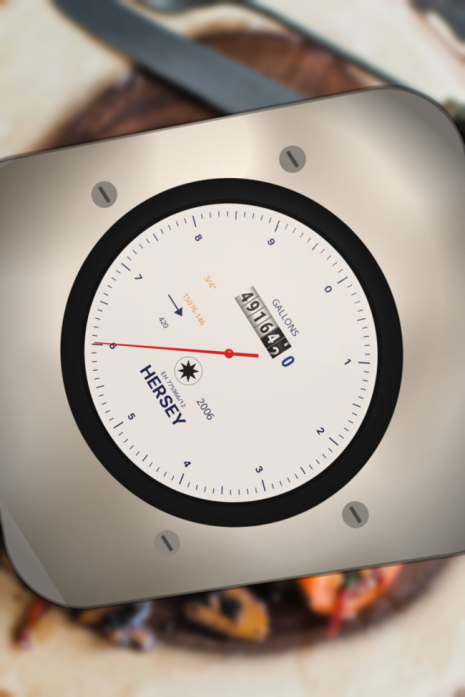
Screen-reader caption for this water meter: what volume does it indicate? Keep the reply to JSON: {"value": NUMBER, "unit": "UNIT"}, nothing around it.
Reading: {"value": 4916416.0, "unit": "gal"}
